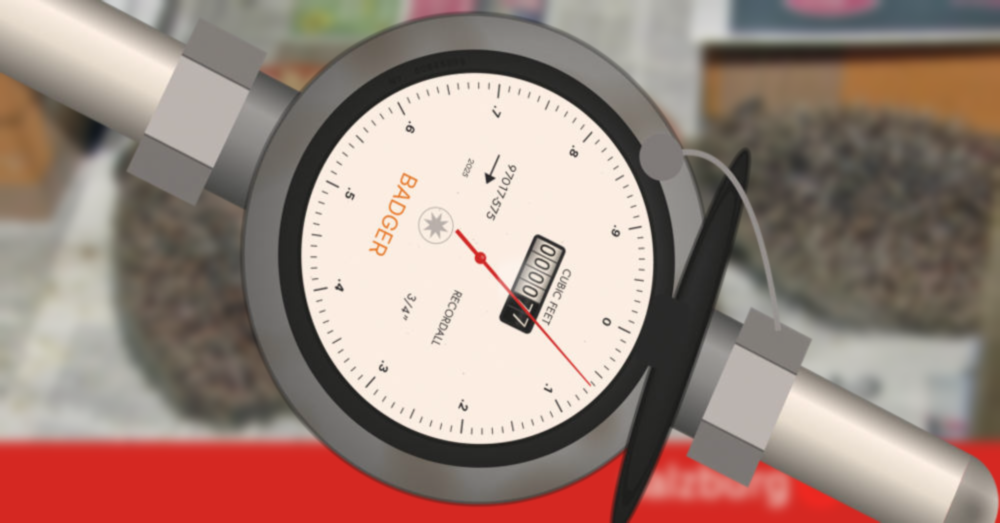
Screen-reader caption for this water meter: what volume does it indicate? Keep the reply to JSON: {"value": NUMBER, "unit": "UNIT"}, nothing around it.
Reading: {"value": 77.06, "unit": "ft³"}
